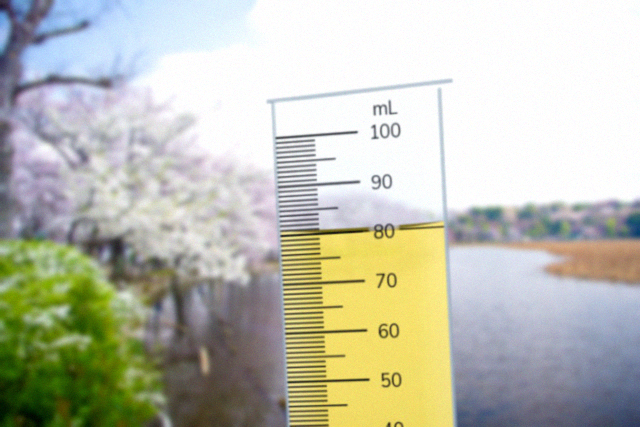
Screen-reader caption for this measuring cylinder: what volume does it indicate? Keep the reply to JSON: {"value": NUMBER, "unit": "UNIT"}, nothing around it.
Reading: {"value": 80, "unit": "mL"}
